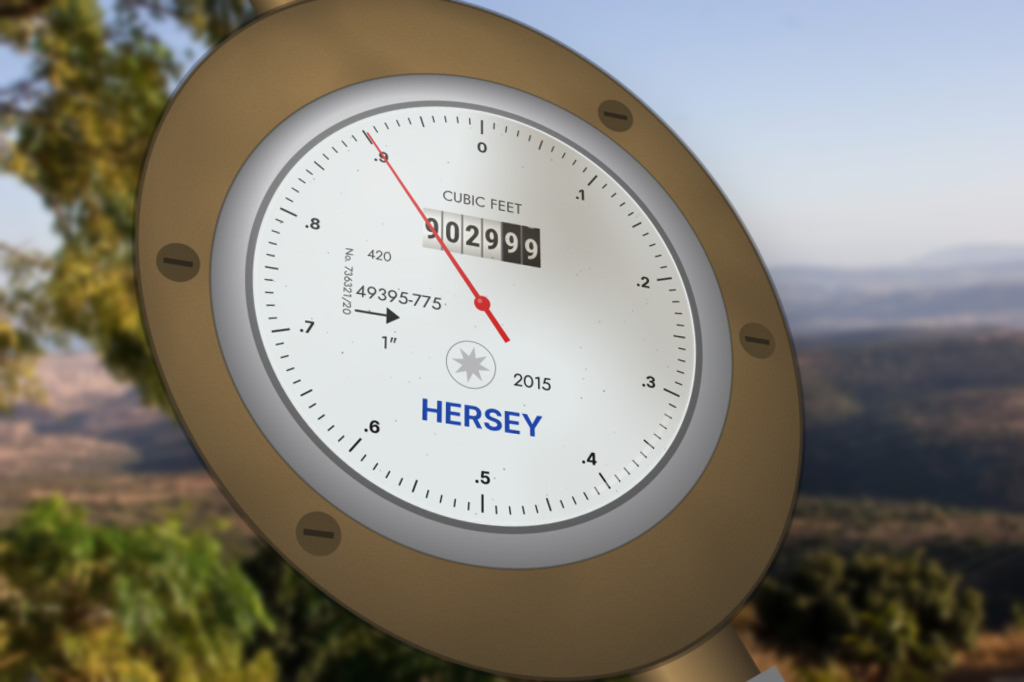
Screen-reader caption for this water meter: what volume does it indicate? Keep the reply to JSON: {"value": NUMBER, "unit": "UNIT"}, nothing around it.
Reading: {"value": 902998.90, "unit": "ft³"}
